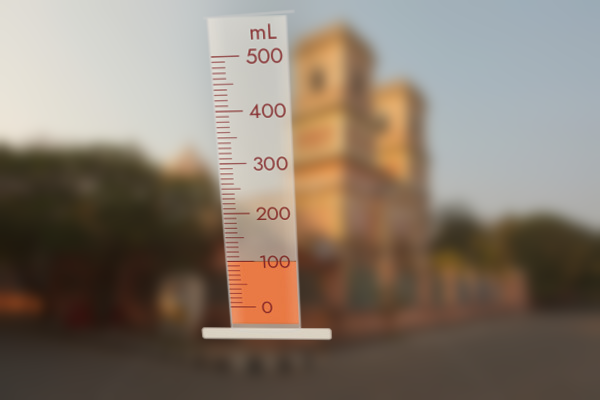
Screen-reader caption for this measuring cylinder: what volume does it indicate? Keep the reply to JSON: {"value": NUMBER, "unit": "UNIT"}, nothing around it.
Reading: {"value": 100, "unit": "mL"}
